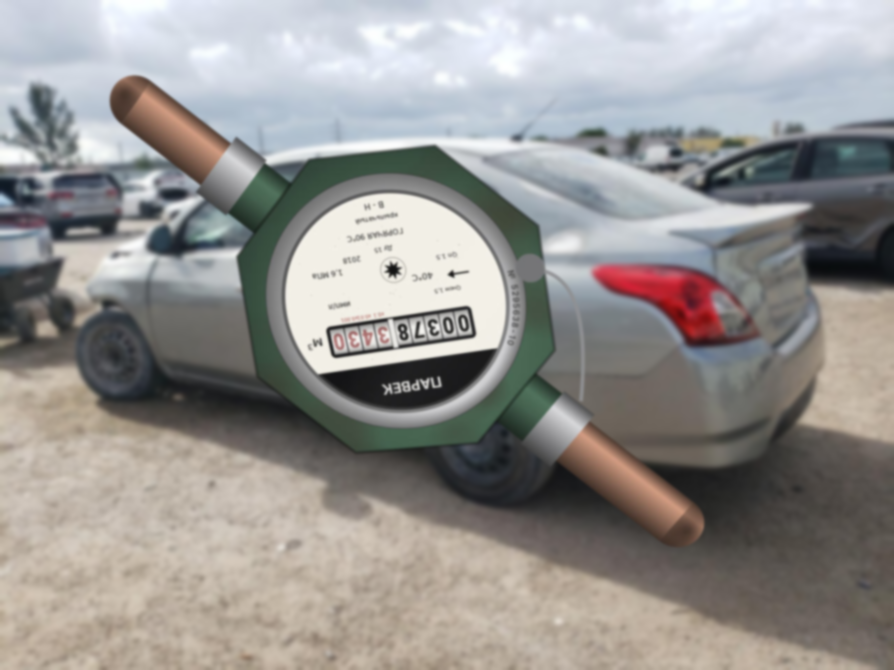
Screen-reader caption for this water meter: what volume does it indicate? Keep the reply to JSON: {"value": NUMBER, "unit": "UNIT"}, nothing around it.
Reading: {"value": 378.3430, "unit": "m³"}
